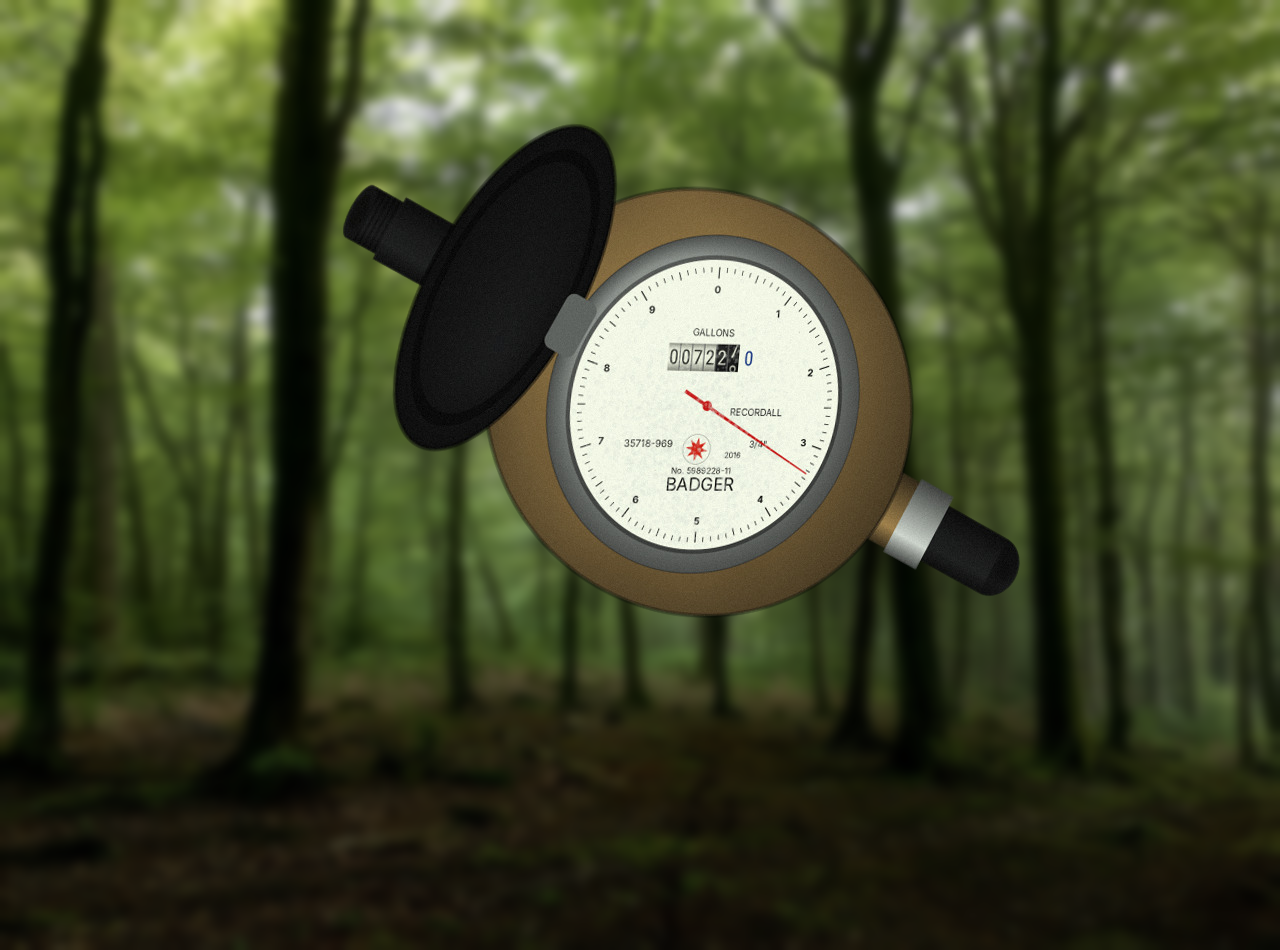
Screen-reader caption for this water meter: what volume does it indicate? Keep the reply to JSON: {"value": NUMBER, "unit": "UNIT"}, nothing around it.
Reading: {"value": 72273.3, "unit": "gal"}
